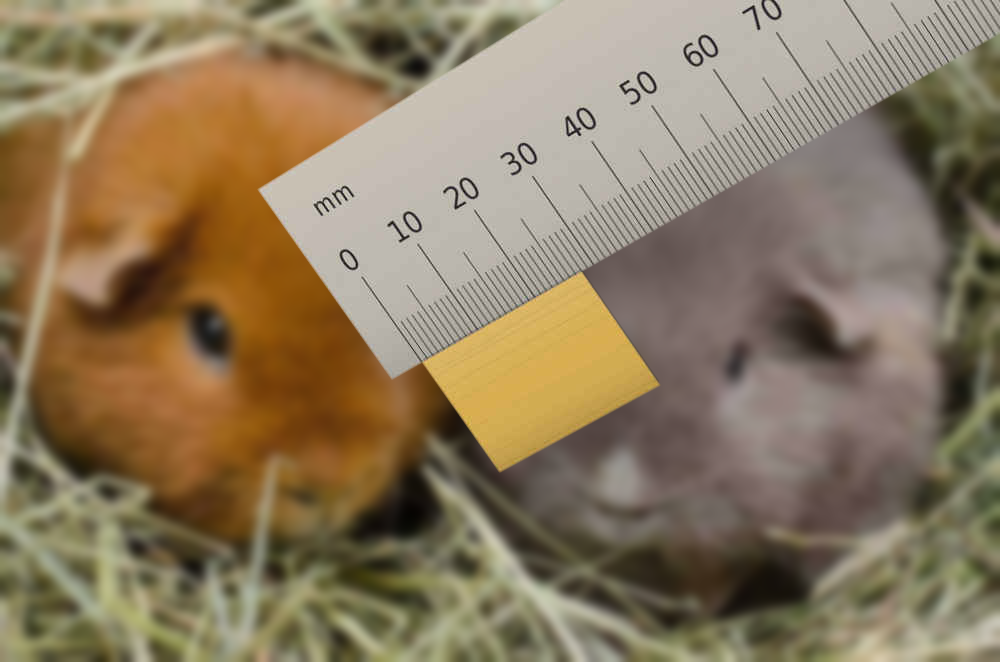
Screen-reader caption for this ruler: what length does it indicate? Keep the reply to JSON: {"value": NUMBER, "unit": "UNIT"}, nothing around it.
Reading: {"value": 28, "unit": "mm"}
